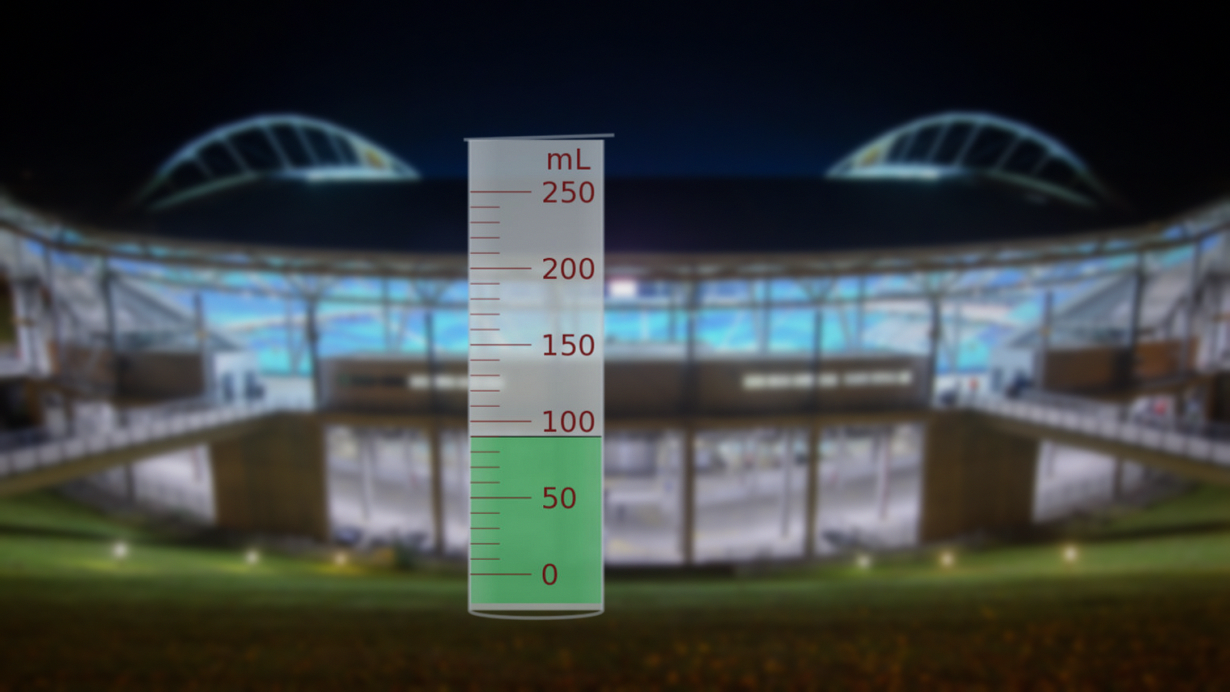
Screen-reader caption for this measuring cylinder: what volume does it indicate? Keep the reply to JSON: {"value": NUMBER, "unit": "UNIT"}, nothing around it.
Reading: {"value": 90, "unit": "mL"}
